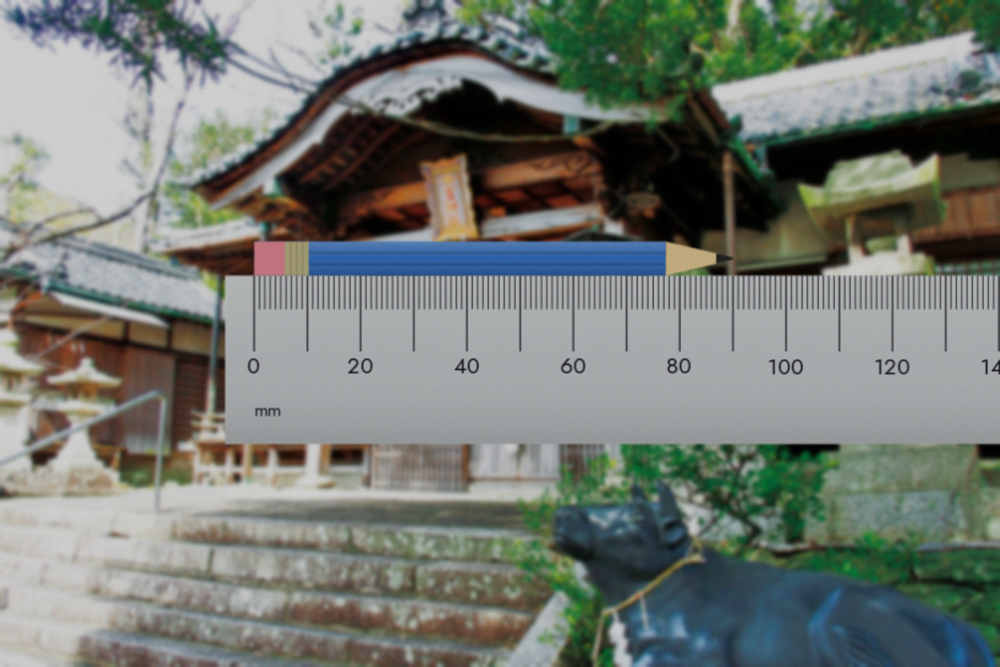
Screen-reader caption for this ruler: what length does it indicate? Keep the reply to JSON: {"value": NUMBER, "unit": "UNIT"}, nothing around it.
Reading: {"value": 90, "unit": "mm"}
